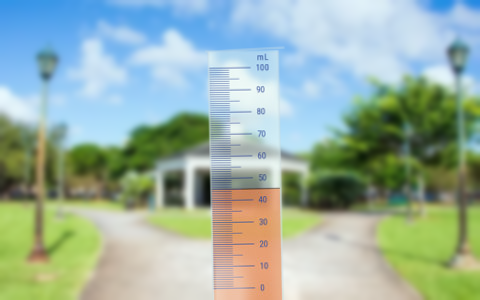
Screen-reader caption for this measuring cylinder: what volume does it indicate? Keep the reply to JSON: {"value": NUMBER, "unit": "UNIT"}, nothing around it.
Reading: {"value": 45, "unit": "mL"}
